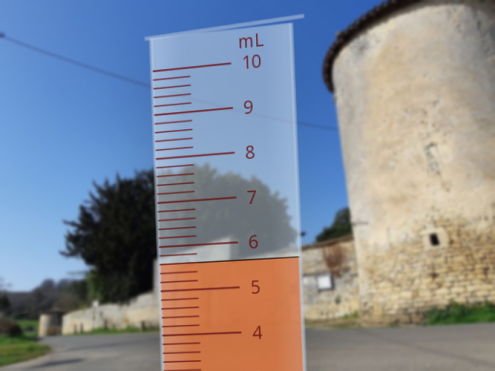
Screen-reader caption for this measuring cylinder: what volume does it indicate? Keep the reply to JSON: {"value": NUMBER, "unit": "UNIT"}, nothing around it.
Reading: {"value": 5.6, "unit": "mL"}
